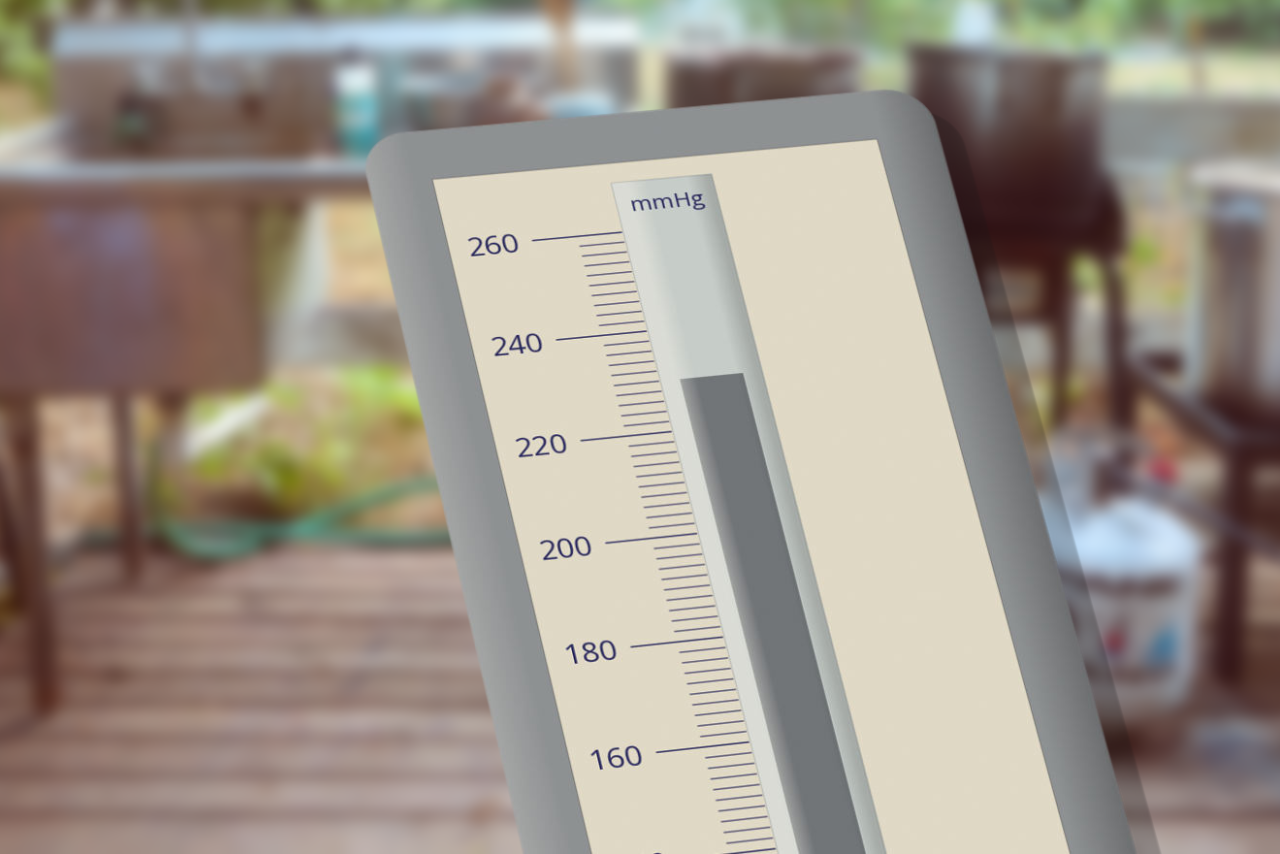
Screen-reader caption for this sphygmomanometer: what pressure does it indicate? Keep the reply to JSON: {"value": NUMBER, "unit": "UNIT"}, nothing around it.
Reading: {"value": 230, "unit": "mmHg"}
